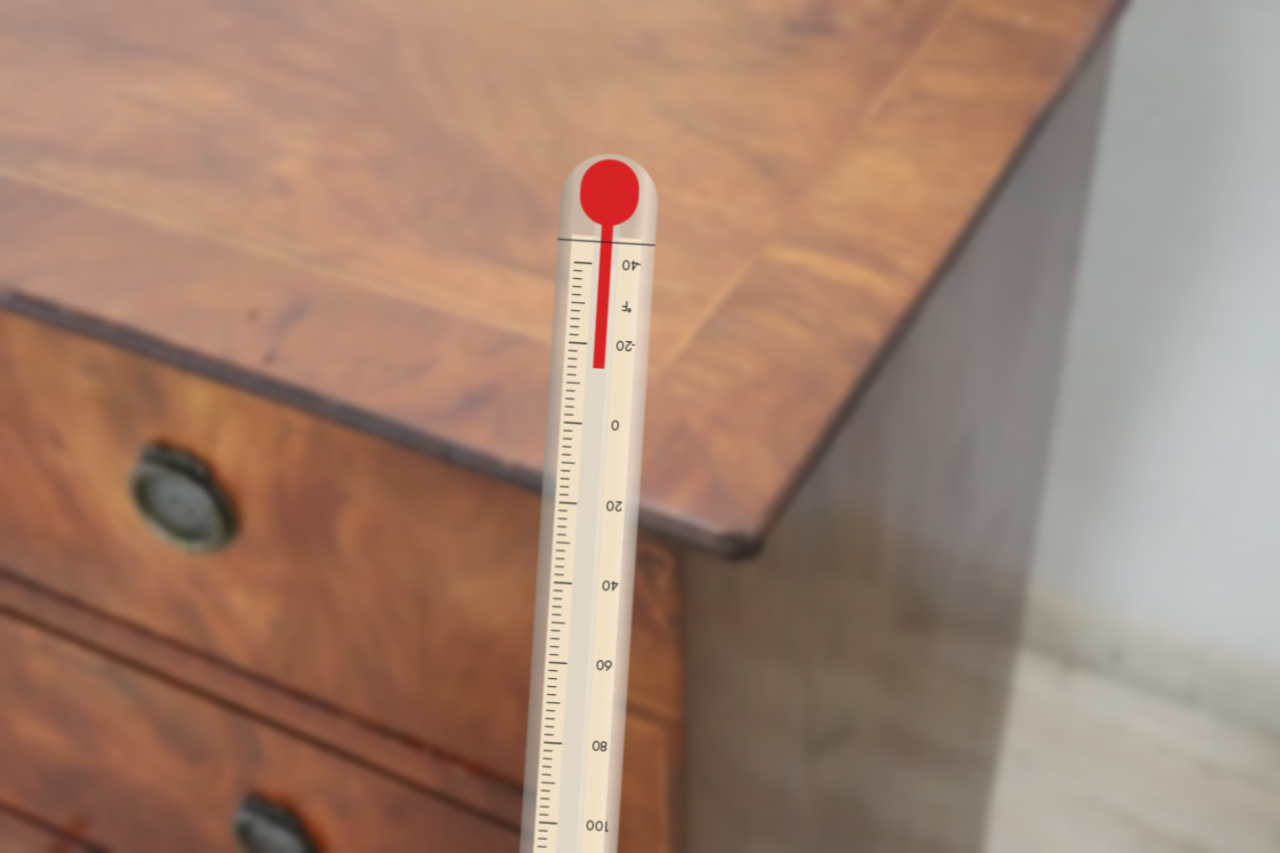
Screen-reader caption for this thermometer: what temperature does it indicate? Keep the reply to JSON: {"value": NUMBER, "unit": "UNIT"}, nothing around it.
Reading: {"value": -14, "unit": "°F"}
